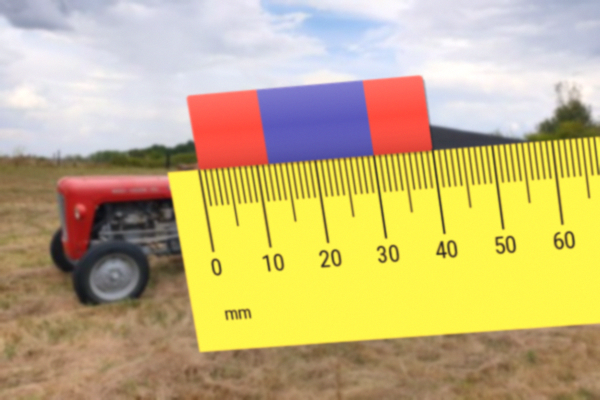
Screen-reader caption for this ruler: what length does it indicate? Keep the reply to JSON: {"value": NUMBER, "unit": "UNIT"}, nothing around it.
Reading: {"value": 40, "unit": "mm"}
